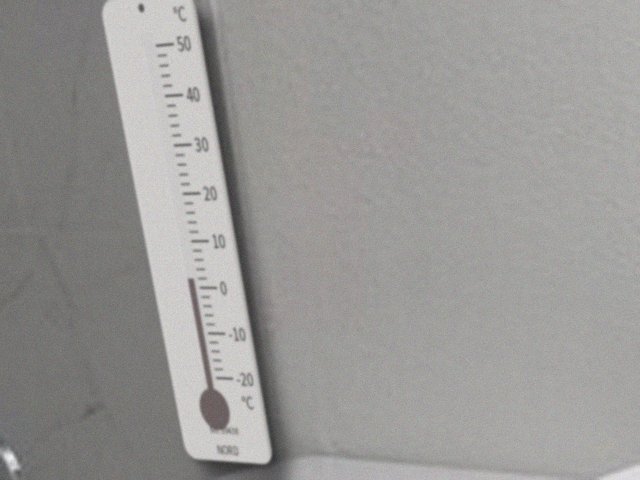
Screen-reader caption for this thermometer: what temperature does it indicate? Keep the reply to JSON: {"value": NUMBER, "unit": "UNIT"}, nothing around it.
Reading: {"value": 2, "unit": "°C"}
